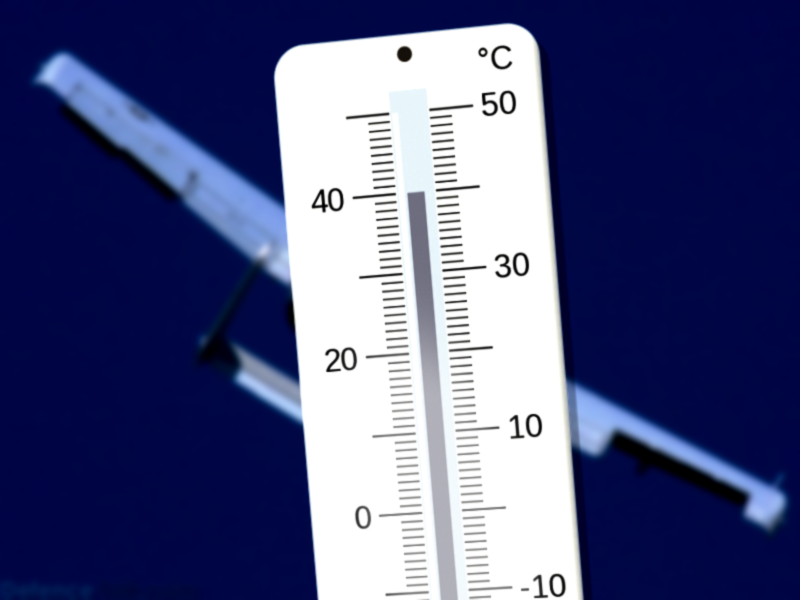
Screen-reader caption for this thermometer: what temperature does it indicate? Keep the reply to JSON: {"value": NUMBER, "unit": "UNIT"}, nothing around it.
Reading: {"value": 40, "unit": "°C"}
